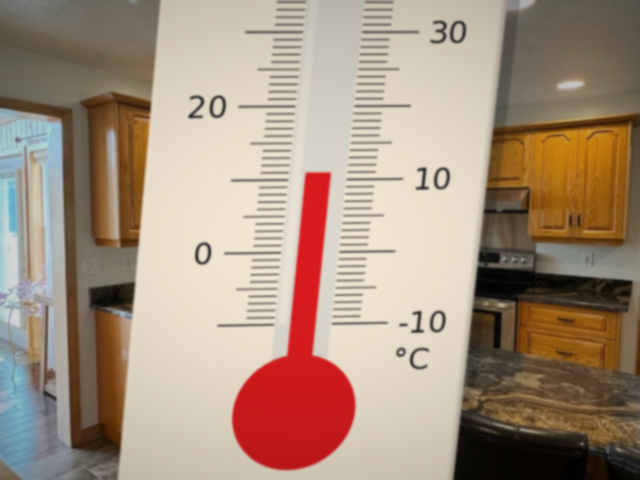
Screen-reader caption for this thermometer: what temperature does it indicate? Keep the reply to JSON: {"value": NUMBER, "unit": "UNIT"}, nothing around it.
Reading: {"value": 11, "unit": "°C"}
